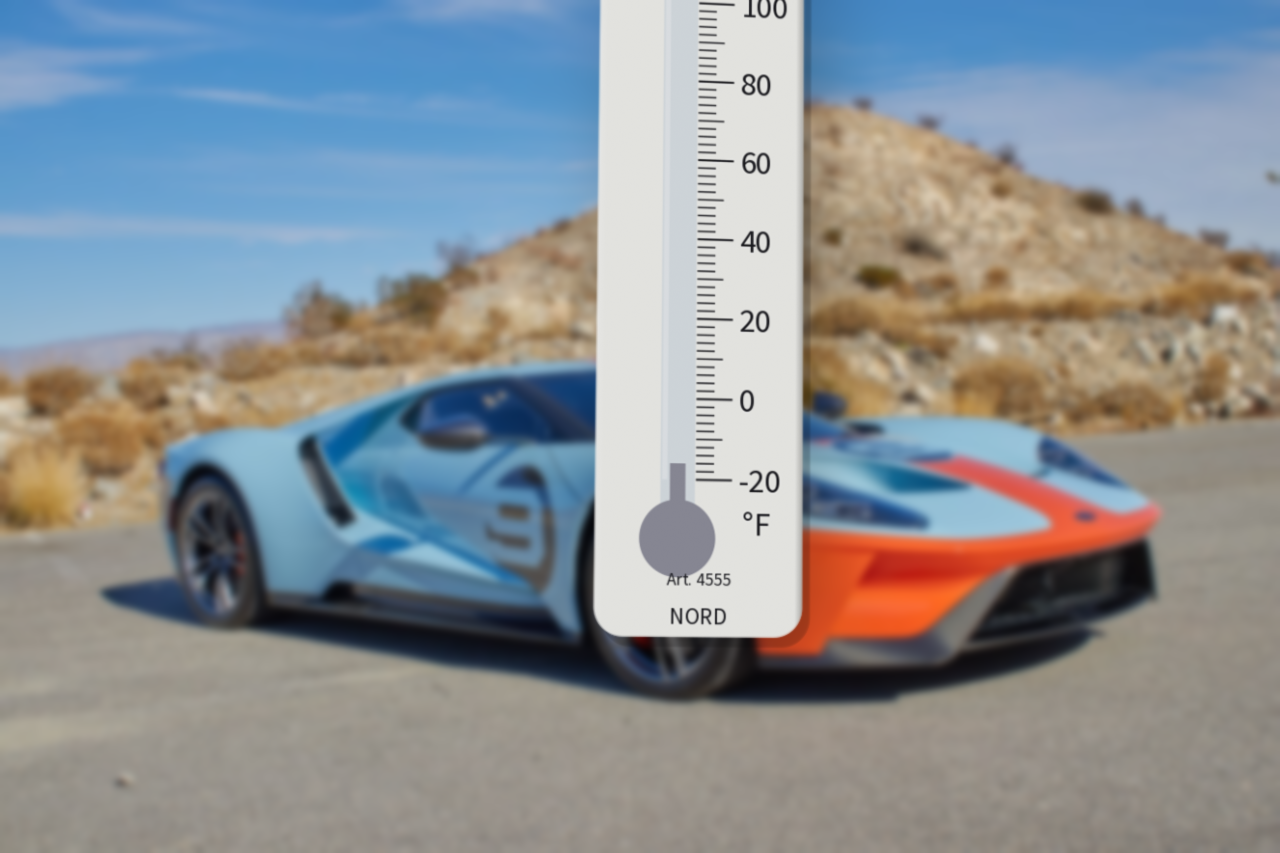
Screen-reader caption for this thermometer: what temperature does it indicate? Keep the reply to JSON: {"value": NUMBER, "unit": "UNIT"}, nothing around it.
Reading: {"value": -16, "unit": "°F"}
